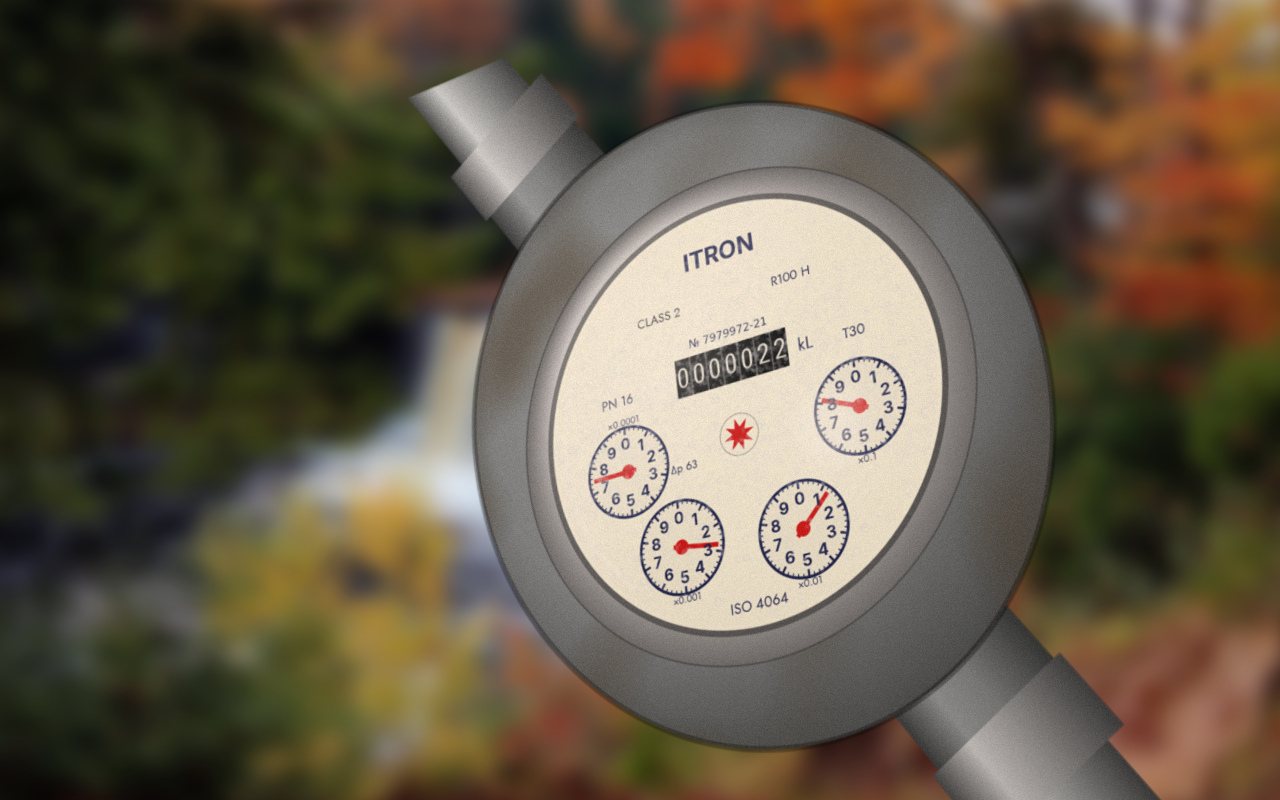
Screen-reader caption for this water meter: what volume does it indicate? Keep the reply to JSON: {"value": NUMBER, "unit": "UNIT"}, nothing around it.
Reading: {"value": 22.8127, "unit": "kL"}
